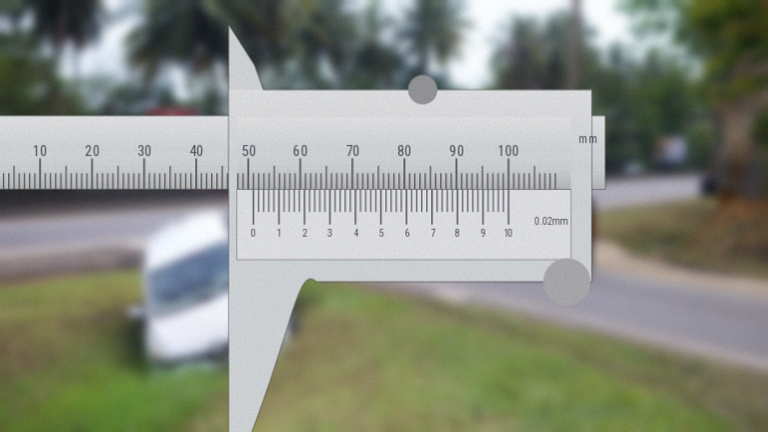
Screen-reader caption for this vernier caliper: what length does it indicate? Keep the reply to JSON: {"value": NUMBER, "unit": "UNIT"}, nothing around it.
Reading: {"value": 51.0, "unit": "mm"}
